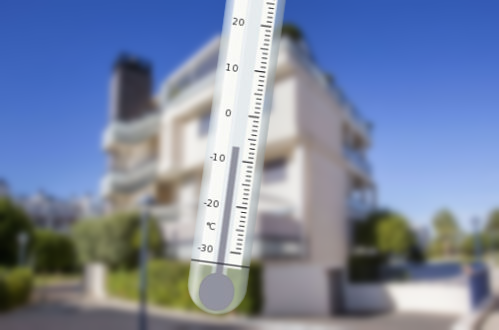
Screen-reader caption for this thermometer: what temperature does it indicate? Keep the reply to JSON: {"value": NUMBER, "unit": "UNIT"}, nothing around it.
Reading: {"value": -7, "unit": "°C"}
